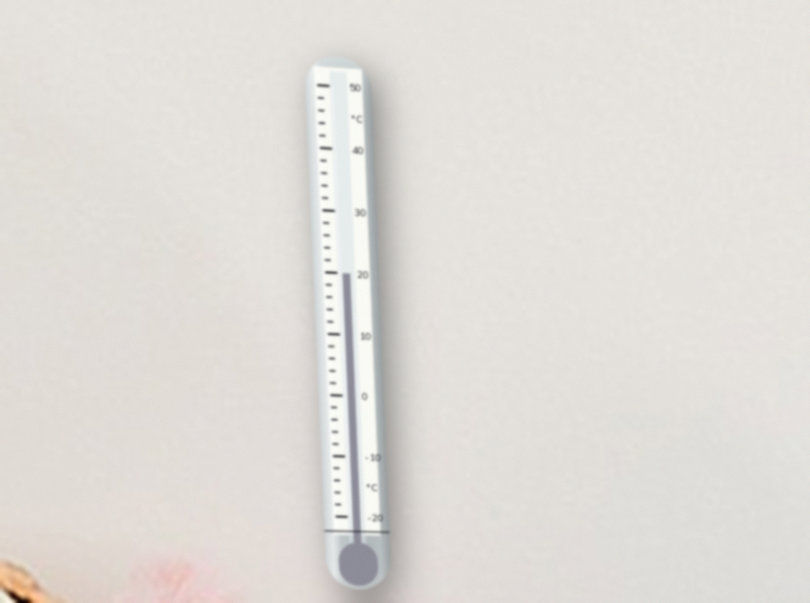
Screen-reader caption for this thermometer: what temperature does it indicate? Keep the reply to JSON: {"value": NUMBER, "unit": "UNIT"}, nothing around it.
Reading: {"value": 20, "unit": "°C"}
